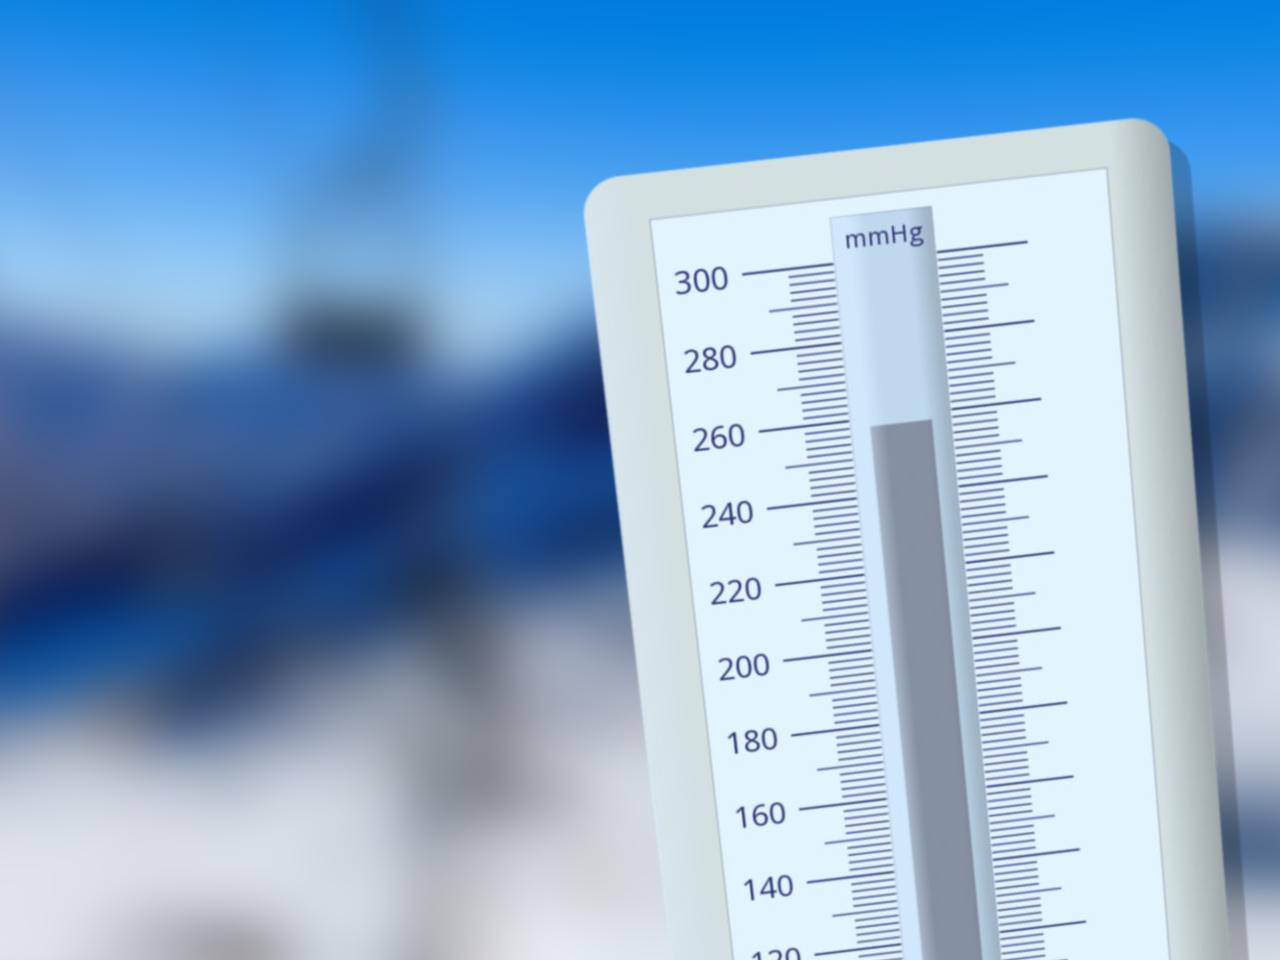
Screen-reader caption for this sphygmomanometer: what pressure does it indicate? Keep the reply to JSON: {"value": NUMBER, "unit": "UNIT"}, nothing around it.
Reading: {"value": 258, "unit": "mmHg"}
